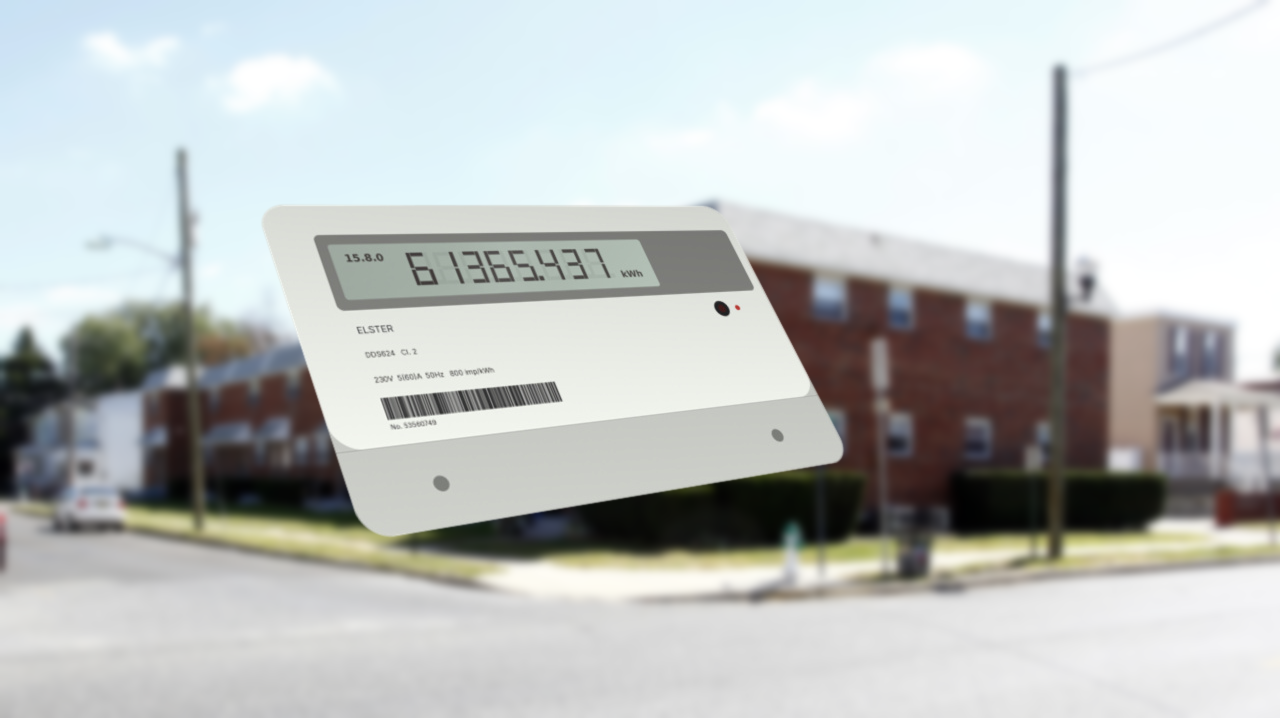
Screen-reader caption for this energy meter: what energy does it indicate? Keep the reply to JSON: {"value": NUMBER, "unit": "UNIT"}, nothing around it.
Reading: {"value": 61365.437, "unit": "kWh"}
